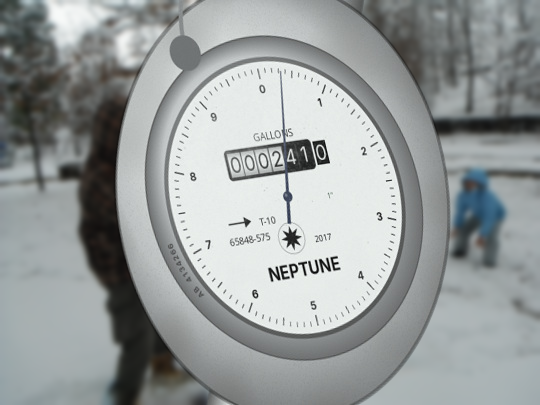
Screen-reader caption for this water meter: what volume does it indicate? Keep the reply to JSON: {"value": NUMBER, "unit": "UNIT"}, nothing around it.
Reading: {"value": 2410.3, "unit": "gal"}
